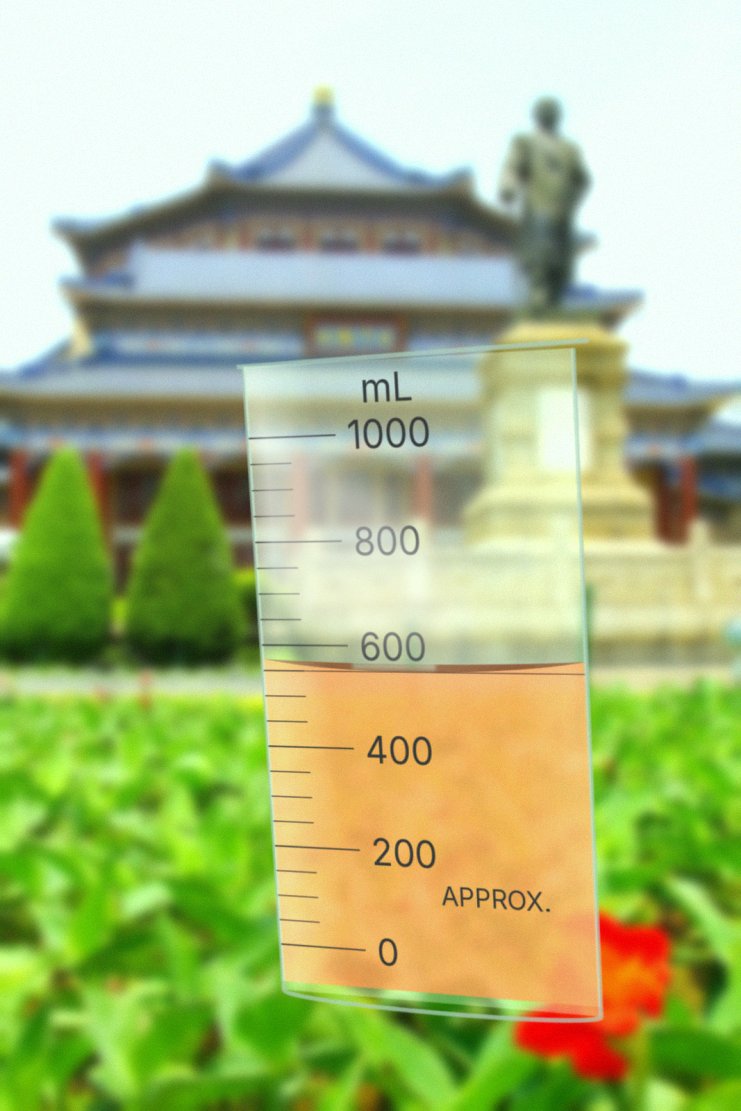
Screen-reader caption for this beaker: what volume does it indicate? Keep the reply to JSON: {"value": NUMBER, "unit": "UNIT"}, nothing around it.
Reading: {"value": 550, "unit": "mL"}
